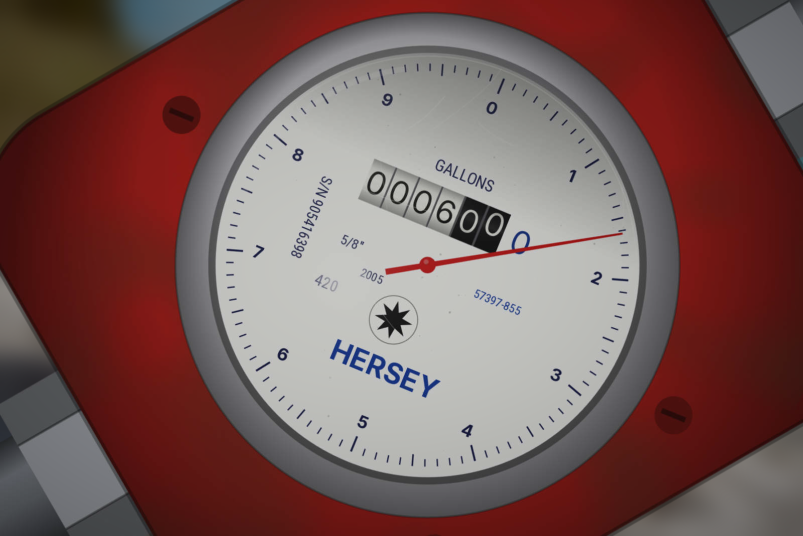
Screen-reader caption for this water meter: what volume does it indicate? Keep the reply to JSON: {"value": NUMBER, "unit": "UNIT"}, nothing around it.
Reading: {"value": 6001.6, "unit": "gal"}
